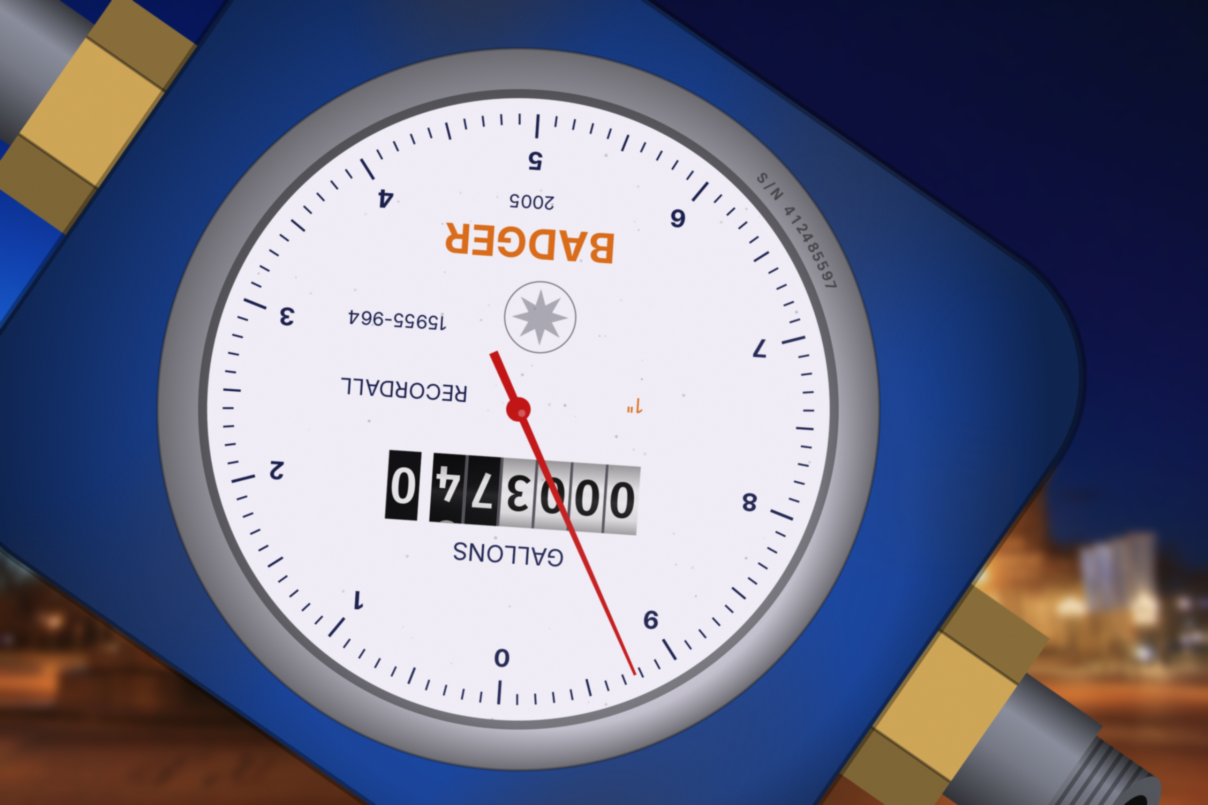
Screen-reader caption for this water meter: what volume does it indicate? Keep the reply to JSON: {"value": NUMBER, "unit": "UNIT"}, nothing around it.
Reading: {"value": 3739.2, "unit": "gal"}
